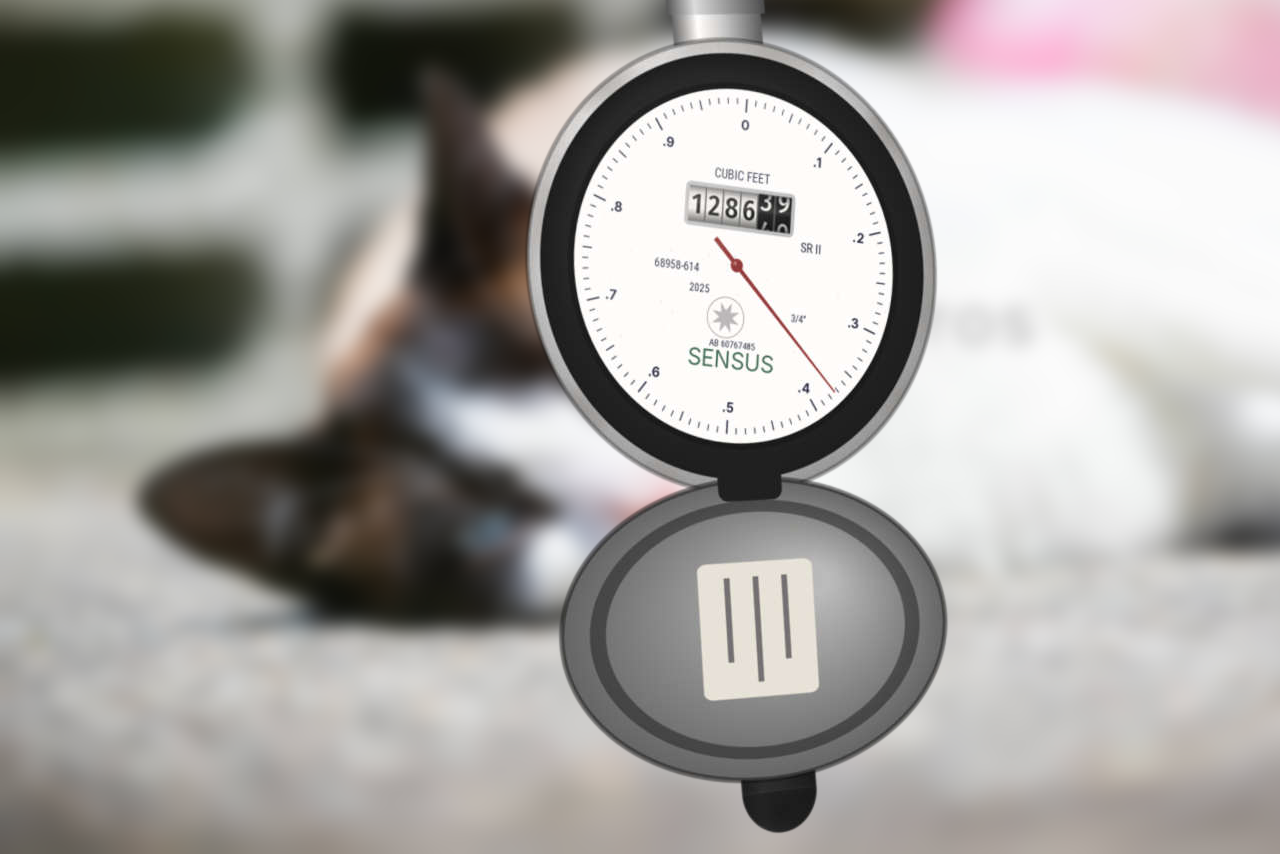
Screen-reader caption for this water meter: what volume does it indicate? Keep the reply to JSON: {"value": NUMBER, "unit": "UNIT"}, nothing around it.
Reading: {"value": 128639.37, "unit": "ft³"}
